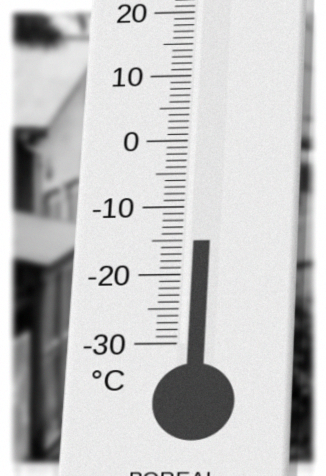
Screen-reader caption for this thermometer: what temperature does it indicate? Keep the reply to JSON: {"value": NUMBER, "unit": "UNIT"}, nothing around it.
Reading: {"value": -15, "unit": "°C"}
